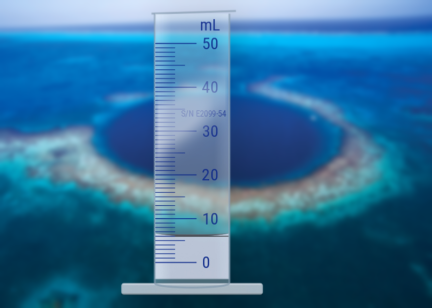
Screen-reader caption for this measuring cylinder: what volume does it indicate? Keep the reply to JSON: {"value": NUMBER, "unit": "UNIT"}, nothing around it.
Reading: {"value": 6, "unit": "mL"}
